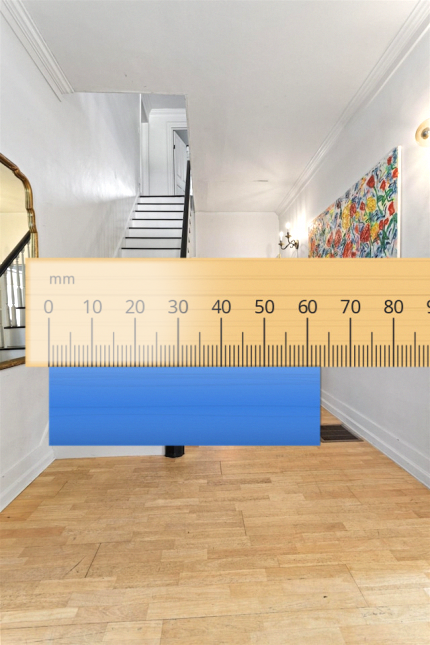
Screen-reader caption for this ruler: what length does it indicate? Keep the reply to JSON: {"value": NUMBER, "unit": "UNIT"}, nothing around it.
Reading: {"value": 63, "unit": "mm"}
